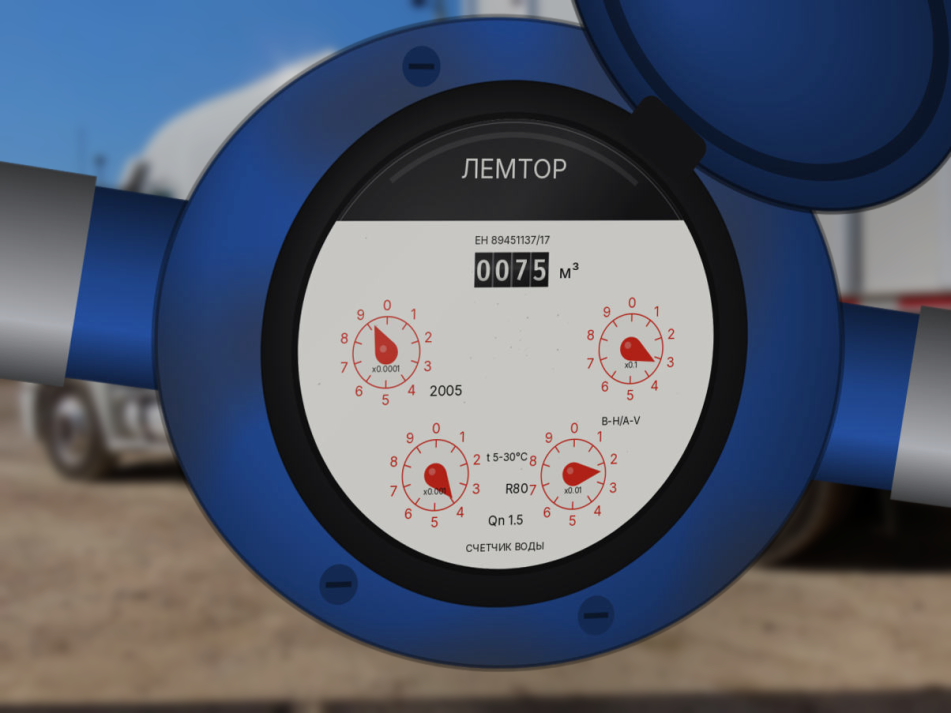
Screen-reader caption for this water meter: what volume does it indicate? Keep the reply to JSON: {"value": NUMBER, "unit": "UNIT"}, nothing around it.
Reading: {"value": 75.3239, "unit": "m³"}
